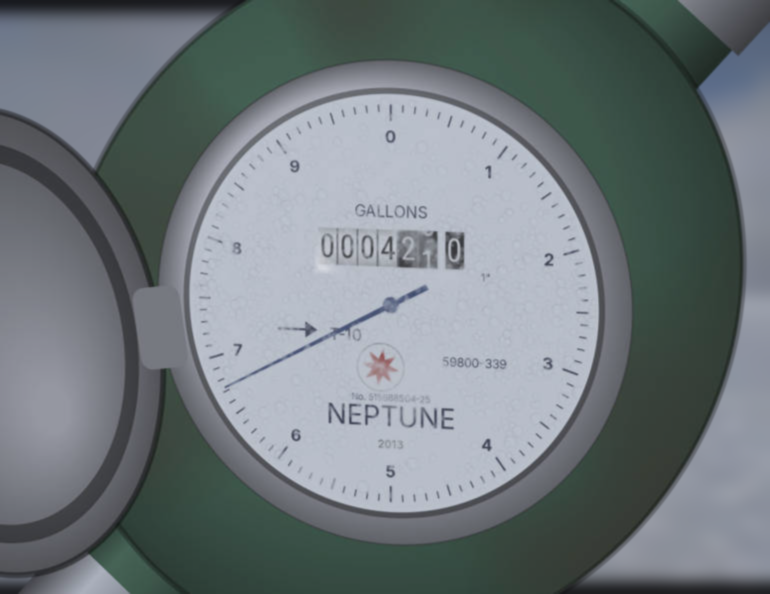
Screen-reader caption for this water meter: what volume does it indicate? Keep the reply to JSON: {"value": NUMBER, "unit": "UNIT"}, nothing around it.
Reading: {"value": 4206.7, "unit": "gal"}
